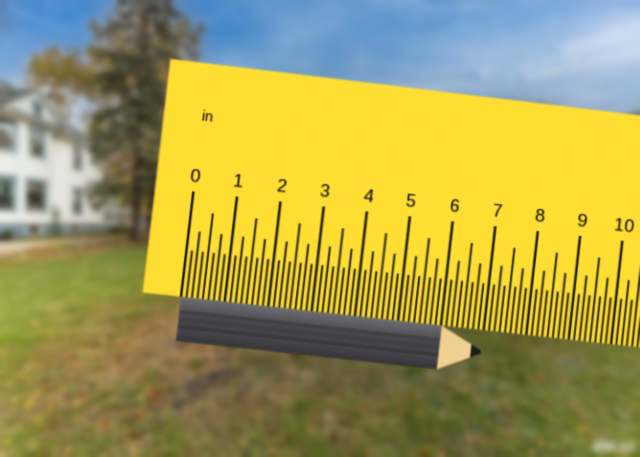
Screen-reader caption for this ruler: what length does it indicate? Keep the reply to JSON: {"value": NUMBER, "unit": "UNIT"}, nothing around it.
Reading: {"value": 7, "unit": "in"}
